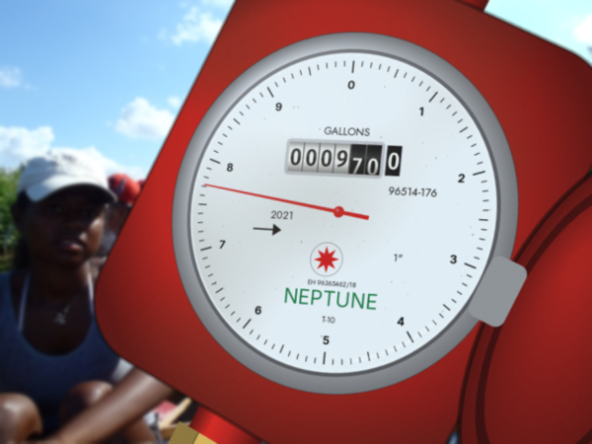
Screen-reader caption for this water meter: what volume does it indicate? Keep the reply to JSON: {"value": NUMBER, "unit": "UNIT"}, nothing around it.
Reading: {"value": 9697.7, "unit": "gal"}
